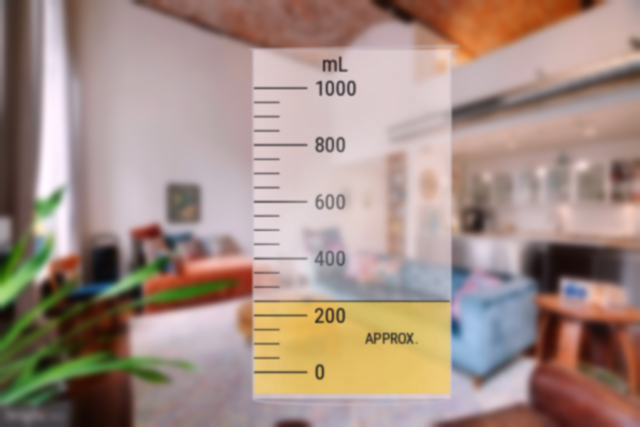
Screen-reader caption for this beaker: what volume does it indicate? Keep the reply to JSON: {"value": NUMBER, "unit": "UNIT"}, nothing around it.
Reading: {"value": 250, "unit": "mL"}
